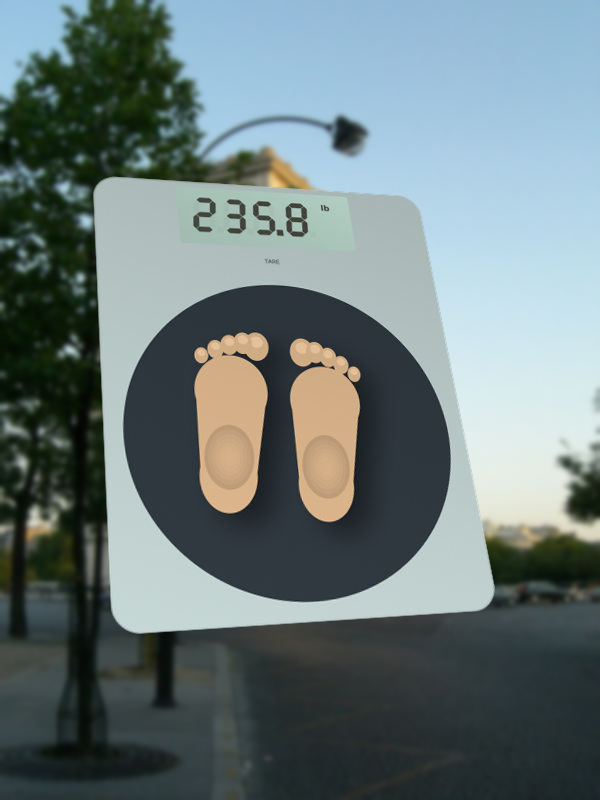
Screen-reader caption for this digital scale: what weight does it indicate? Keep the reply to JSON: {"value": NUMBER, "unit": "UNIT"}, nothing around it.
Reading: {"value": 235.8, "unit": "lb"}
